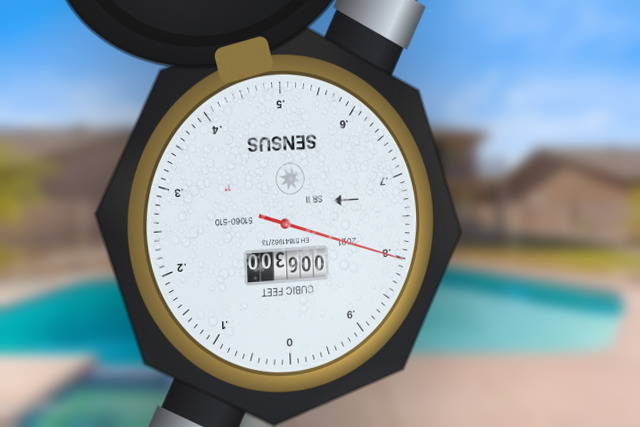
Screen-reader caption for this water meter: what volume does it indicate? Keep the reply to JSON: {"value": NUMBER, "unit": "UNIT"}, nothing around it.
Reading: {"value": 6299.80, "unit": "ft³"}
